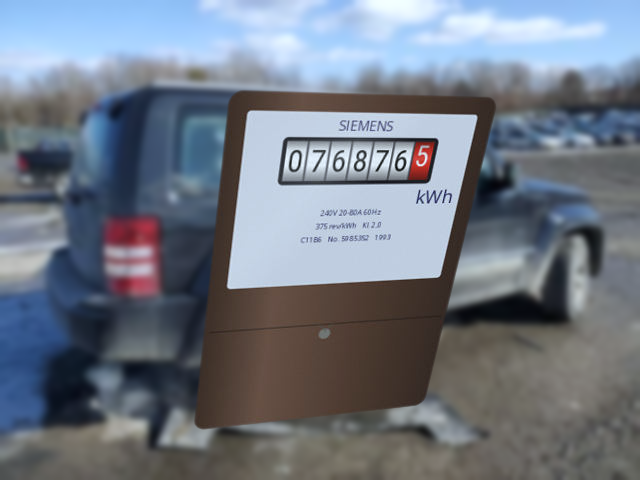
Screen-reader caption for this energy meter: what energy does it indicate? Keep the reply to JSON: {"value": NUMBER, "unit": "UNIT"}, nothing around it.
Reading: {"value": 76876.5, "unit": "kWh"}
